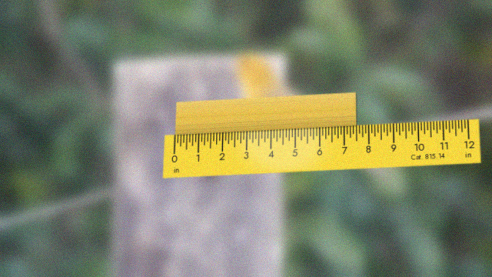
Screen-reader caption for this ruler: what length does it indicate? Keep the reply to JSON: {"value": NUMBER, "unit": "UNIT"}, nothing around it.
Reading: {"value": 7.5, "unit": "in"}
